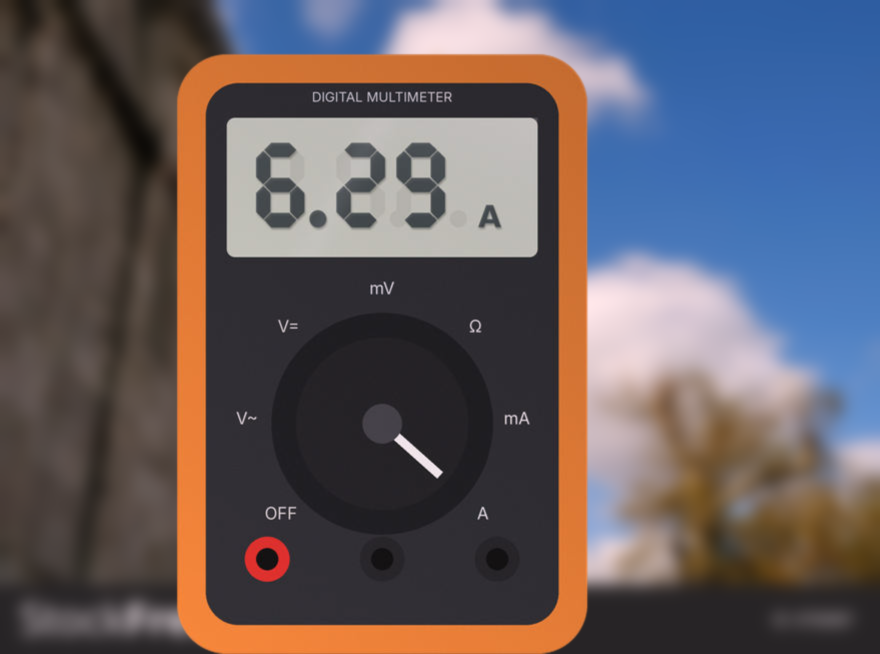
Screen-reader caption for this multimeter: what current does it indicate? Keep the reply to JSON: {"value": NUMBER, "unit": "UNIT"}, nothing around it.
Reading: {"value": 6.29, "unit": "A"}
